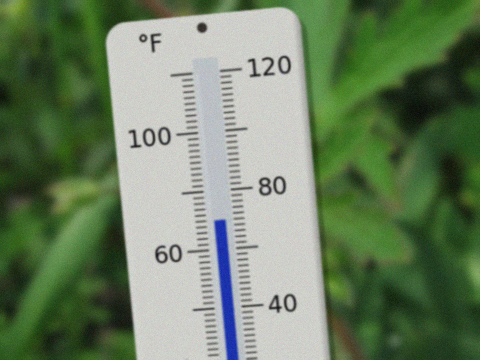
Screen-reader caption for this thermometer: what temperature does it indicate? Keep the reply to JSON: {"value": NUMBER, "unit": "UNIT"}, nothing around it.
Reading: {"value": 70, "unit": "°F"}
